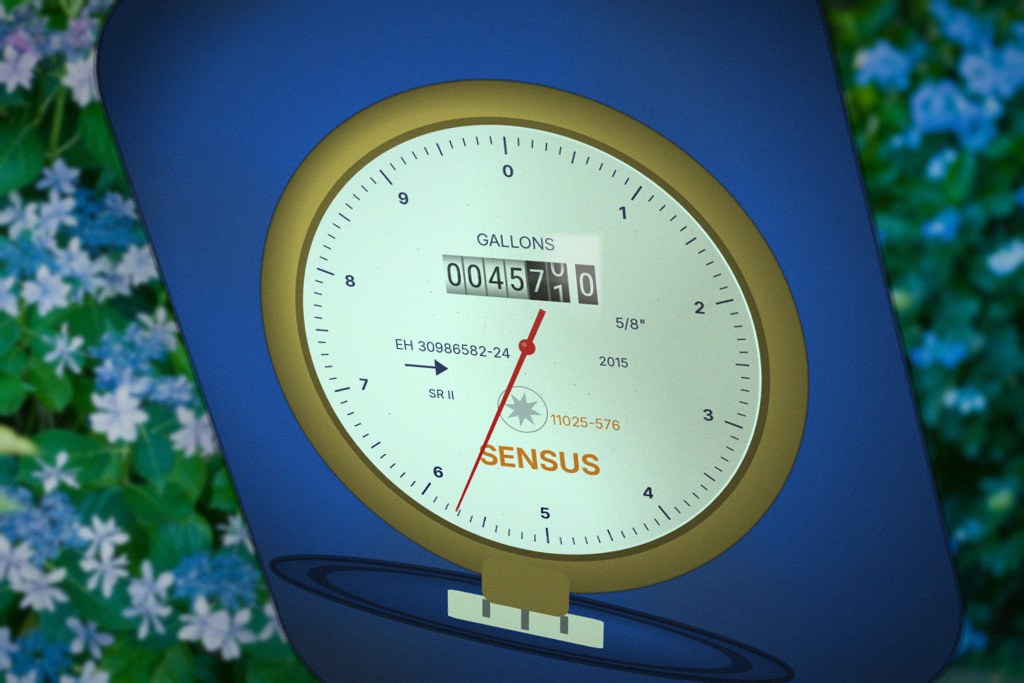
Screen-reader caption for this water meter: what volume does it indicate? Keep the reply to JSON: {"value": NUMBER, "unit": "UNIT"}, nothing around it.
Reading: {"value": 45705.7, "unit": "gal"}
